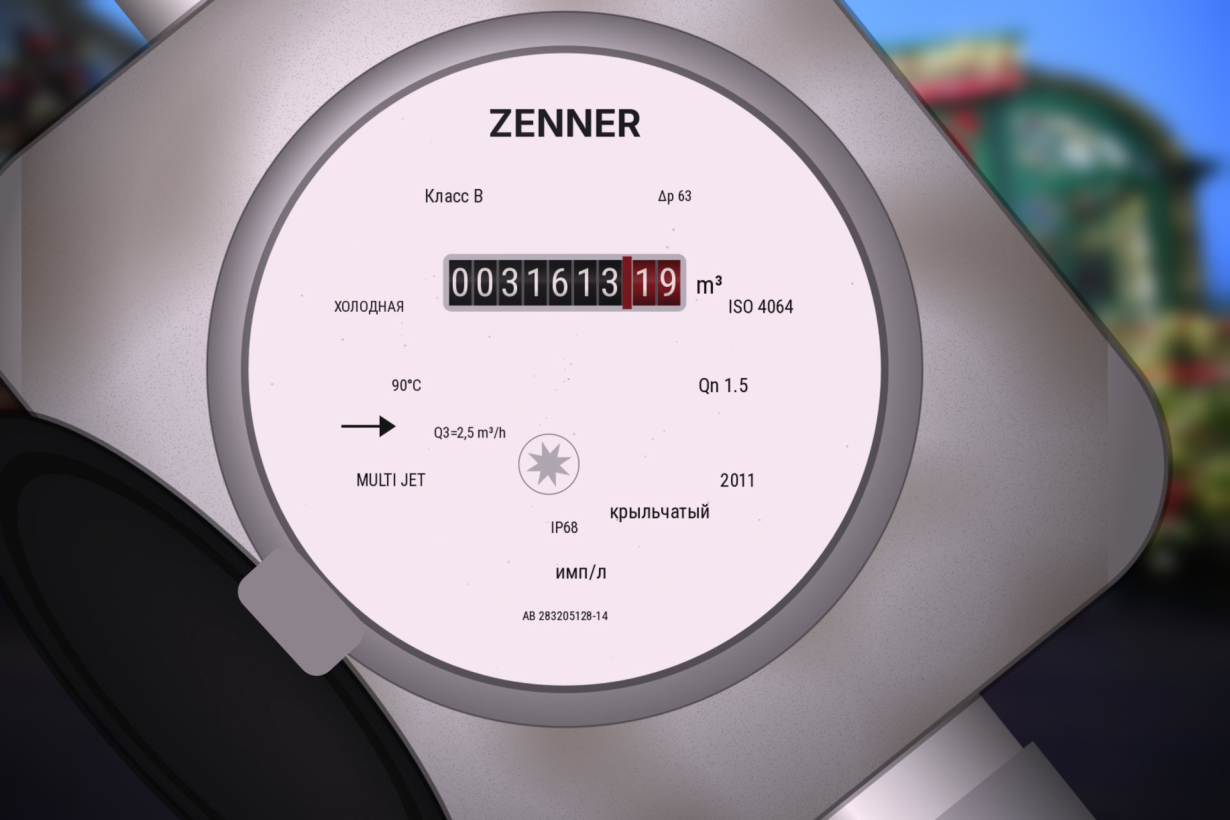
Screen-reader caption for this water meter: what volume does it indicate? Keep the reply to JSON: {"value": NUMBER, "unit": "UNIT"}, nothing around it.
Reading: {"value": 31613.19, "unit": "m³"}
